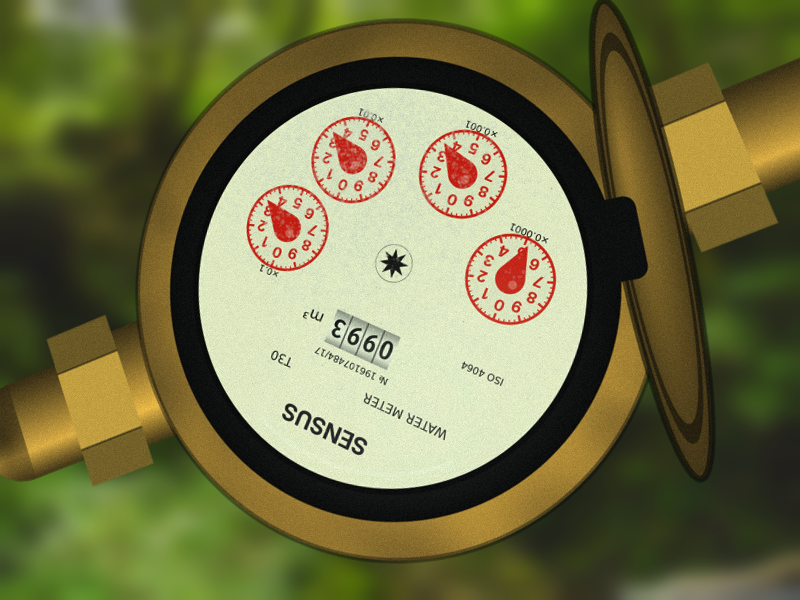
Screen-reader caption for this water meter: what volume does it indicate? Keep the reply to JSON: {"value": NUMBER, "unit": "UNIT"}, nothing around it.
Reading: {"value": 993.3335, "unit": "m³"}
